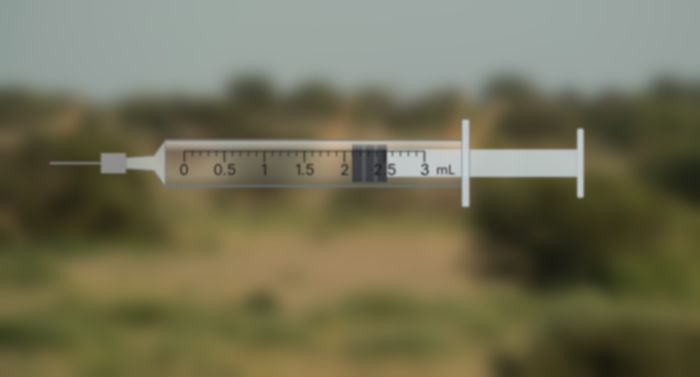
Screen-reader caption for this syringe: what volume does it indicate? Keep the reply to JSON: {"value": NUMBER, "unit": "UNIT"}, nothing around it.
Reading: {"value": 2.1, "unit": "mL"}
